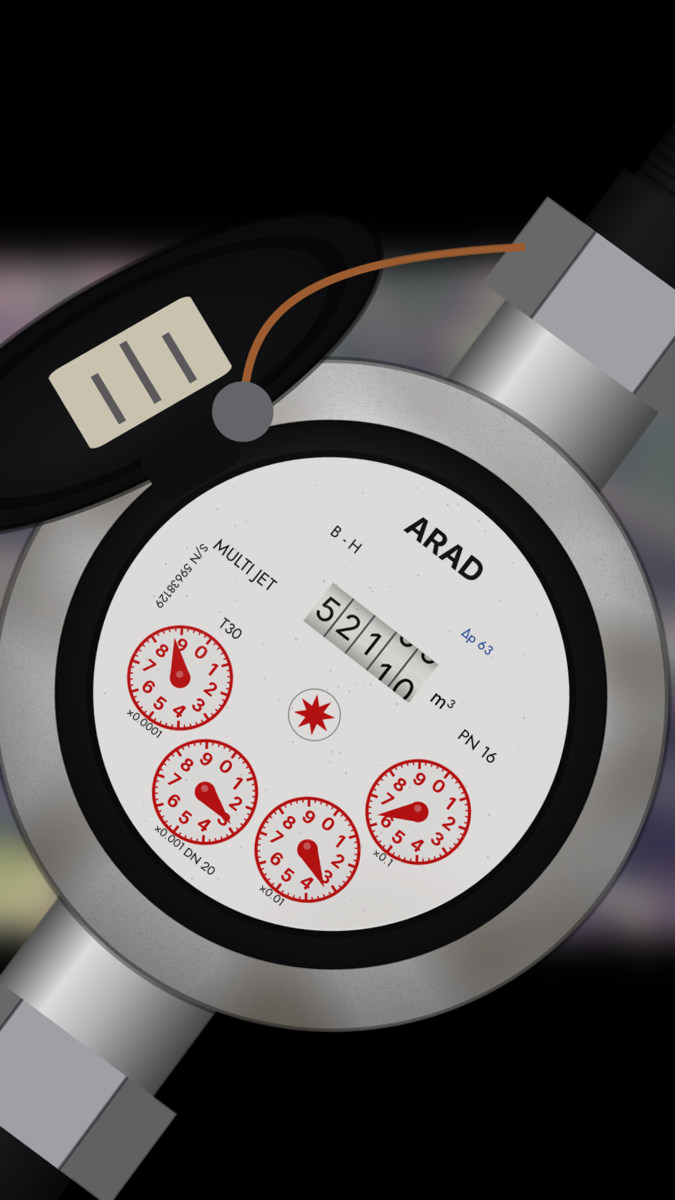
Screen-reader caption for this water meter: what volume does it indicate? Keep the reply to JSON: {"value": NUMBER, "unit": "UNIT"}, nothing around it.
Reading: {"value": 52109.6328, "unit": "m³"}
